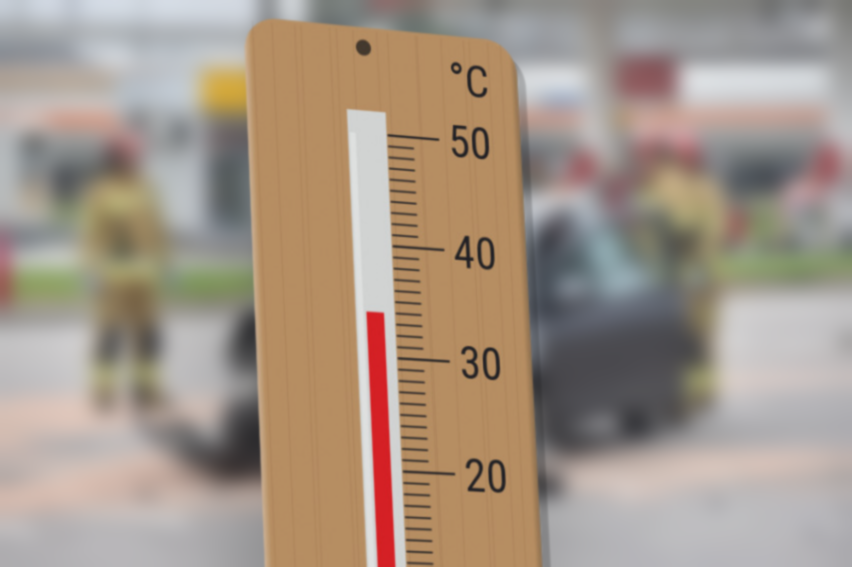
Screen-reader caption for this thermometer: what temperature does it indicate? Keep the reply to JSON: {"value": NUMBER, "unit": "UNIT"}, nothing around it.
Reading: {"value": 34, "unit": "°C"}
